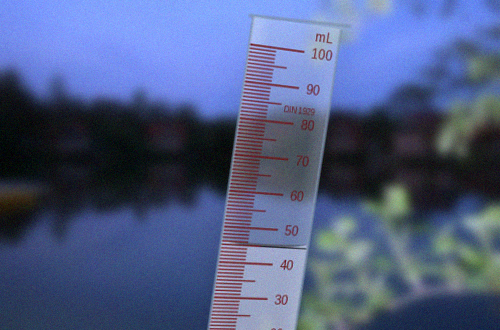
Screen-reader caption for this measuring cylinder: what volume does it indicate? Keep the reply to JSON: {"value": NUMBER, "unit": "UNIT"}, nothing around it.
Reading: {"value": 45, "unit": "mL"}
